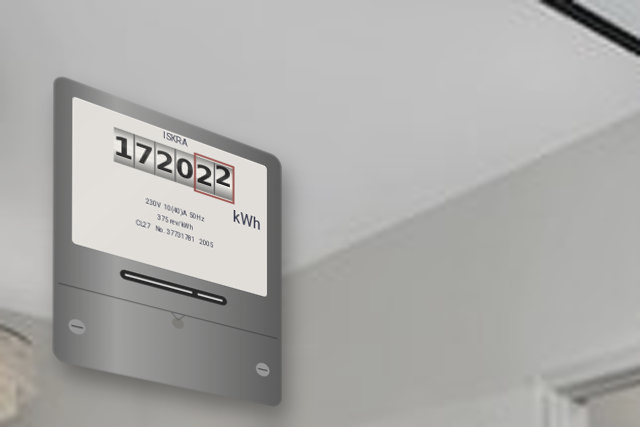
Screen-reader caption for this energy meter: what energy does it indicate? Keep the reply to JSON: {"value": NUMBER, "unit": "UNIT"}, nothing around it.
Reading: {"value": 1720.22, "unit": "kWh"}
